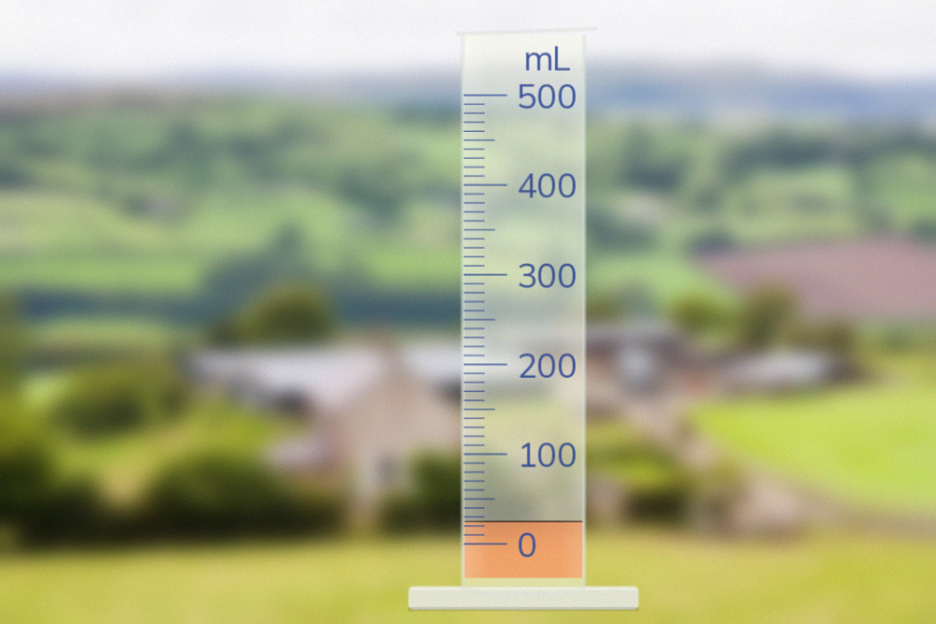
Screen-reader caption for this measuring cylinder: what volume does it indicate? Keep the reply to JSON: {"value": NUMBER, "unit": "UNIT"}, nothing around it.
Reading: {"value": 25, "unit": "mL"}
